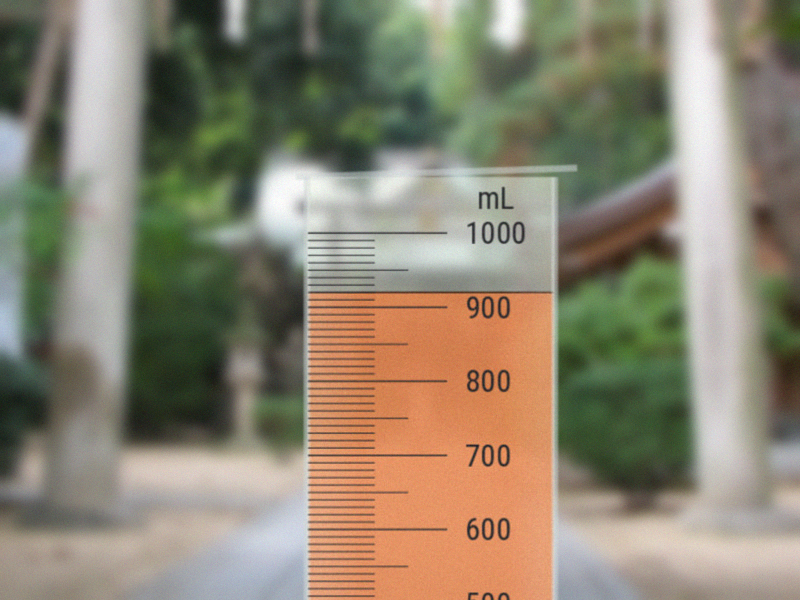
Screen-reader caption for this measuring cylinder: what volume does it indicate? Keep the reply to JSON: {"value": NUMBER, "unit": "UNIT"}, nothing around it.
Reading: {"value": 920, "unit": "mL"}
